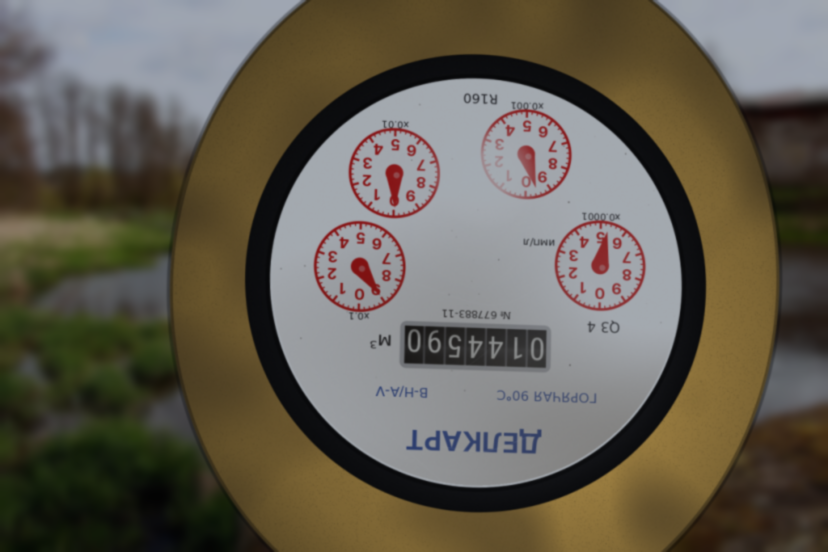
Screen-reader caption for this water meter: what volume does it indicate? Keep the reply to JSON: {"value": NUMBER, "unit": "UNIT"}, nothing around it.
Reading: {"value": 144589.8995, "unit": "m³"}
